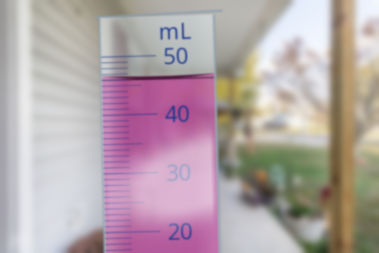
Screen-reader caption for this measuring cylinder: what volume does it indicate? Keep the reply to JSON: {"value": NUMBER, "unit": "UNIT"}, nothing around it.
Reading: {"value": 46, "unit": "mL"}
